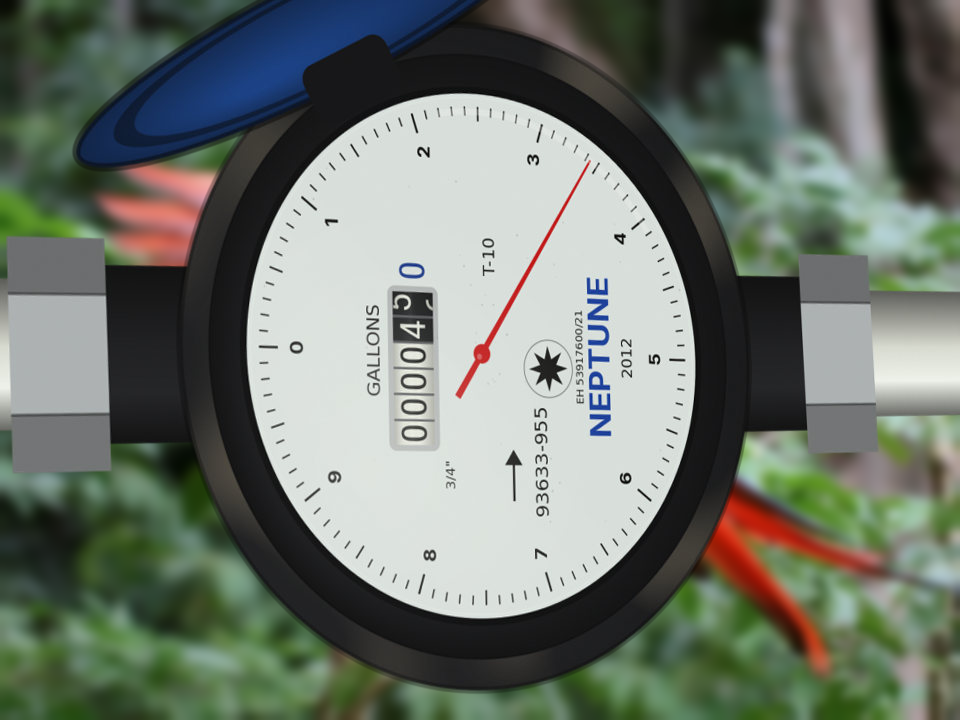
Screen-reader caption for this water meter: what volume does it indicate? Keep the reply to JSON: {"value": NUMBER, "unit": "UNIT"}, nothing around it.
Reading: {"value": 453.4, "unit": "gal"}
